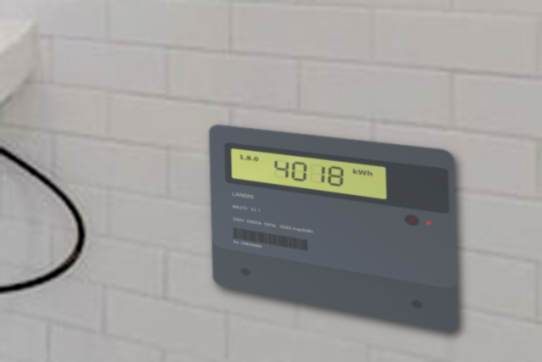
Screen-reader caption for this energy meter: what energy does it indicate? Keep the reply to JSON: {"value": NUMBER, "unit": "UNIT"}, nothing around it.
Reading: {"value": 4018, "unit": "kWh"}
